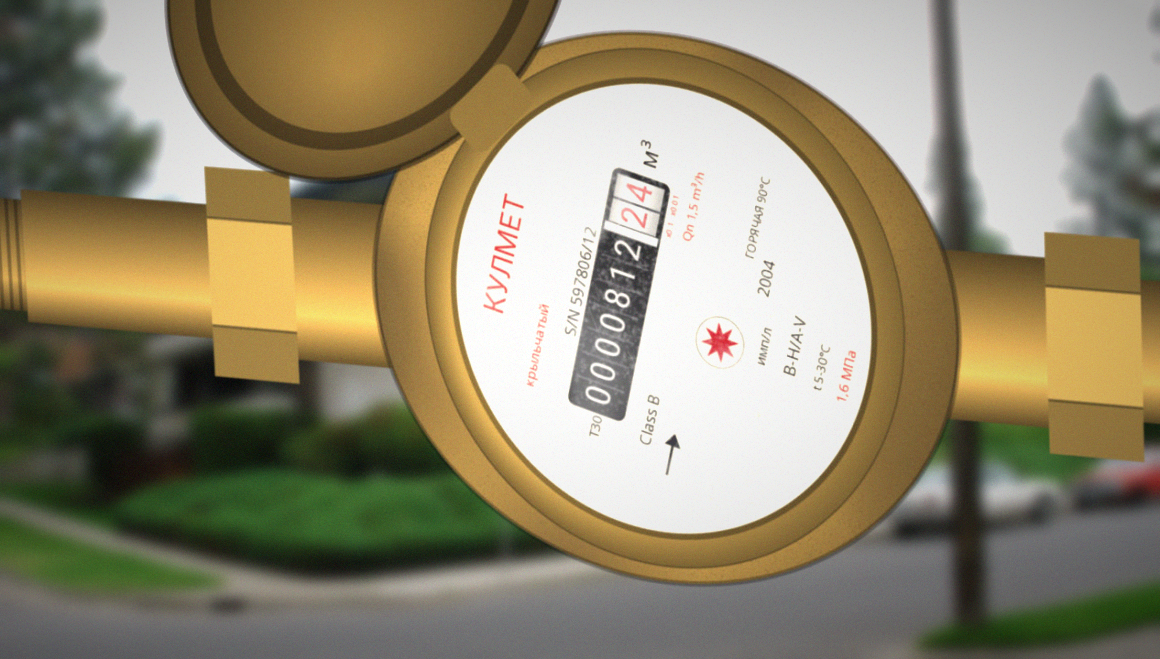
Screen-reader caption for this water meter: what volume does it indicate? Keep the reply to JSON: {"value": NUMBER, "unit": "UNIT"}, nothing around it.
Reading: {"value": 812.24, "unit": "m³"}
